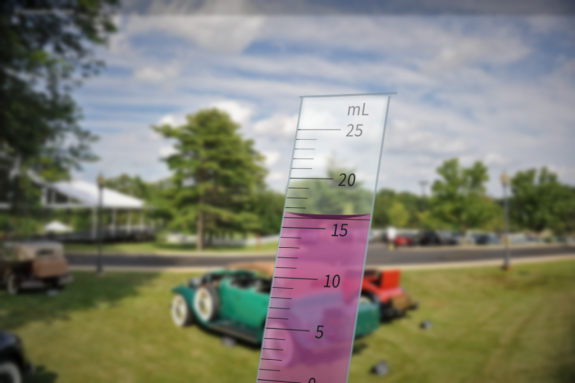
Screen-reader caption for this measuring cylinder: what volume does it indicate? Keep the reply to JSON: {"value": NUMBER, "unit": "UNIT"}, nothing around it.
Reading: {"value": 16, "unit": "mL"}
